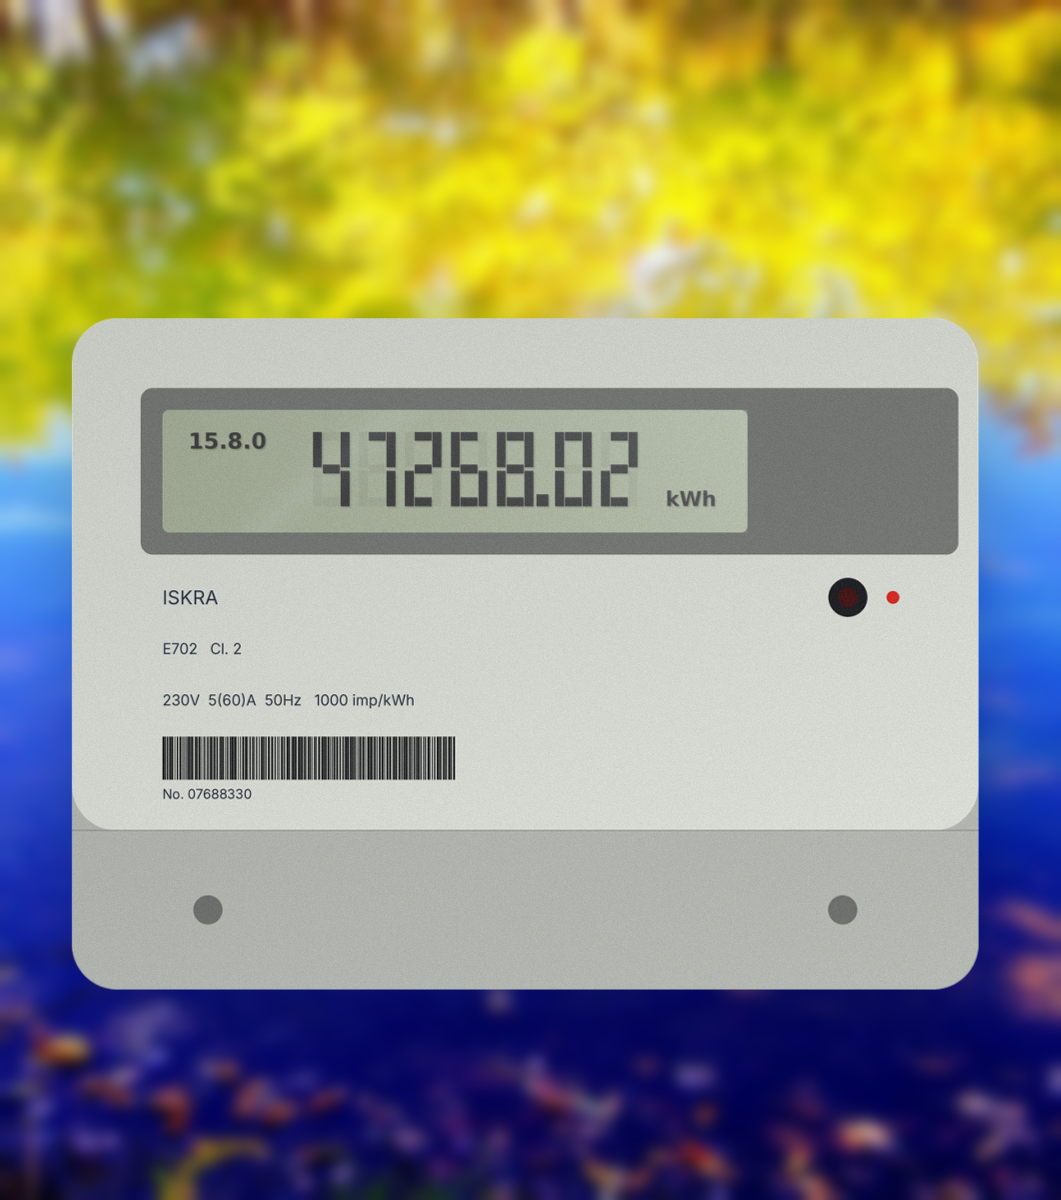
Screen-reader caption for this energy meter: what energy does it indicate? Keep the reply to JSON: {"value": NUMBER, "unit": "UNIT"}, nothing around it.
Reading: {"value": 47268.02, "unit": "kWh"}
